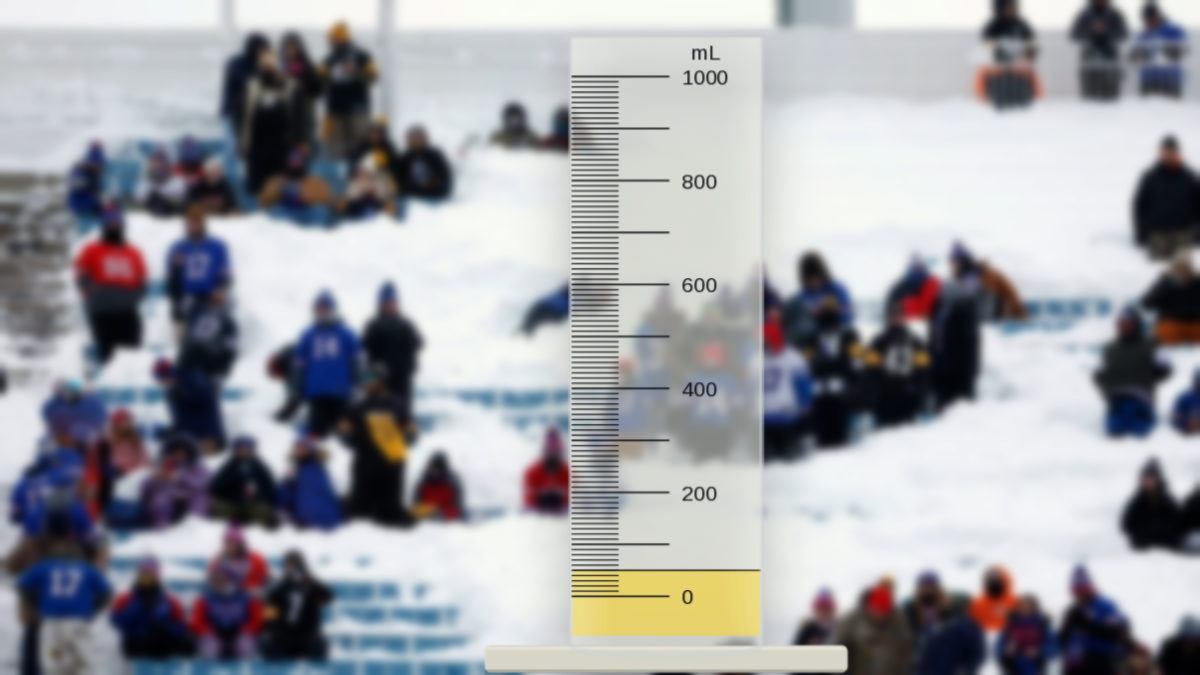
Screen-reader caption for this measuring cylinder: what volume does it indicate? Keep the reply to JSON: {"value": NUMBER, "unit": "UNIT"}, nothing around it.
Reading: {"value": 50, "unit": "mL"}
